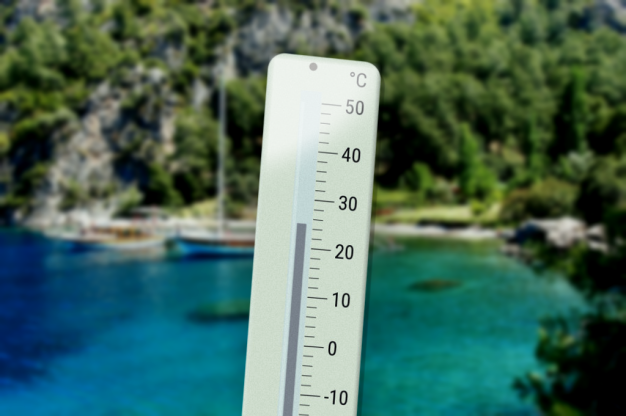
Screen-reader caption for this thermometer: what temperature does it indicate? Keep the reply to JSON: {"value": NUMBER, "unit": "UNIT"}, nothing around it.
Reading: {"value": 25, "unit": "°C"}
